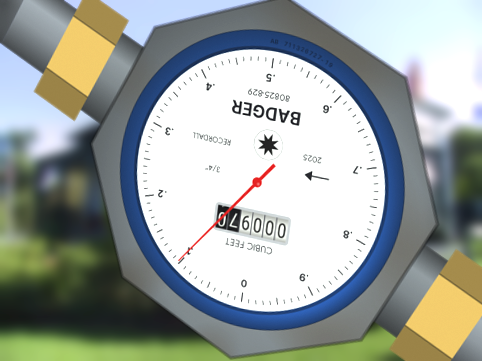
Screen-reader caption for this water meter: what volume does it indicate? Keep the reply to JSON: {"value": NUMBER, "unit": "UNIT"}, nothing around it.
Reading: {"value": 970.10, "unit": "ft³"}
